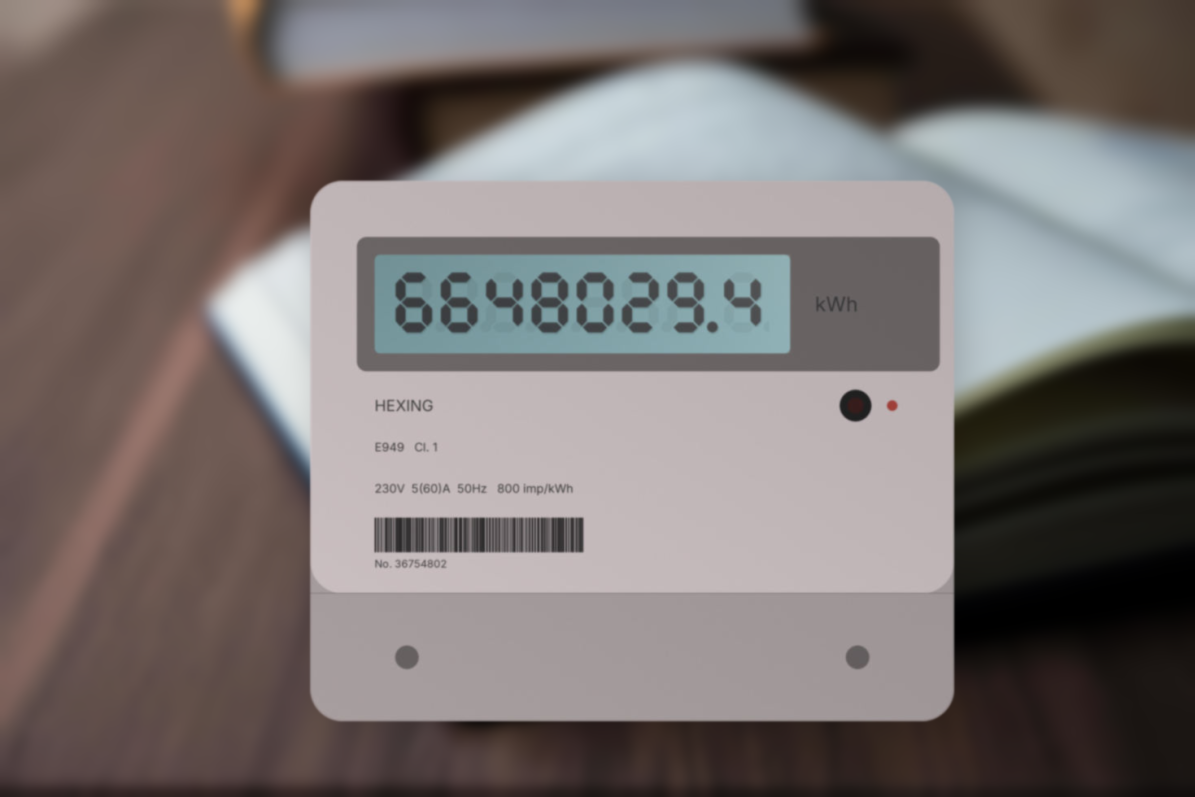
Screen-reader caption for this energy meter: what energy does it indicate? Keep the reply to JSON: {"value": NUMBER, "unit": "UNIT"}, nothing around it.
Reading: {"value": 6648029.4, "unit": "kWh"}
